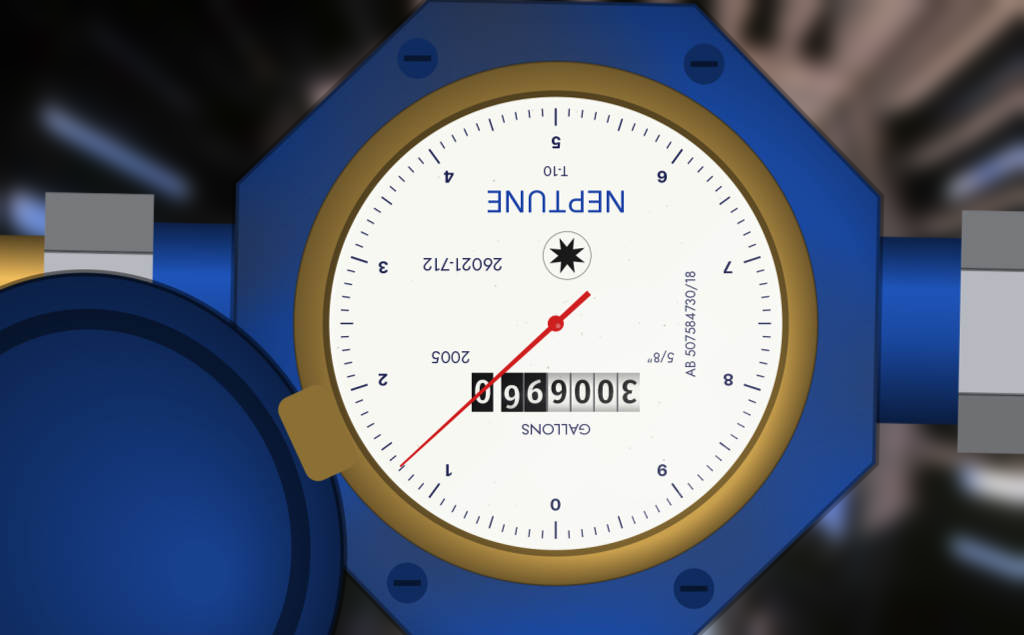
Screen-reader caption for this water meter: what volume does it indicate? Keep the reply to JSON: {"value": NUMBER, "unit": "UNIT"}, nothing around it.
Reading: {"value": 3006961.3, "unit": "gal"}
